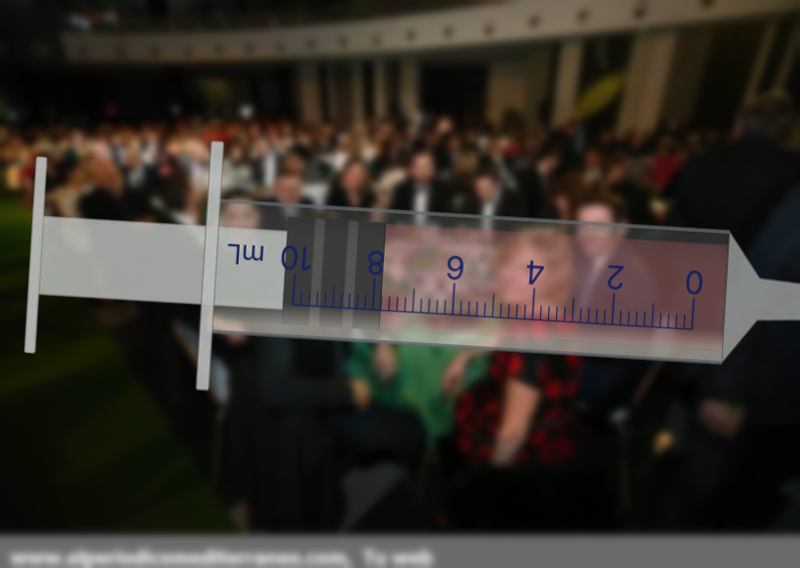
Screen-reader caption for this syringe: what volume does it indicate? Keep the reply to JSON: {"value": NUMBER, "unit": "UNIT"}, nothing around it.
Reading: {"value": 7.8, "unit": "mL"}
